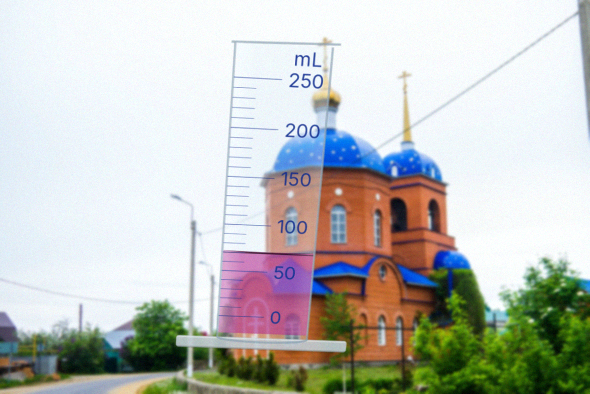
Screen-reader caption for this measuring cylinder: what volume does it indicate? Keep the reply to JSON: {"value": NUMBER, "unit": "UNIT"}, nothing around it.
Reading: {"value": 70, "unit": "mL"}
